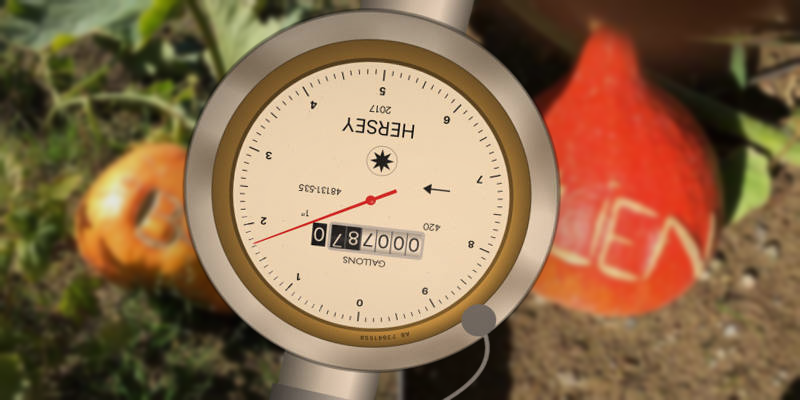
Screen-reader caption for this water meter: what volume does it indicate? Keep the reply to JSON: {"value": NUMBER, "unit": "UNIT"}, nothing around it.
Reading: {"value": 7871.7, "unit": "gal"}
